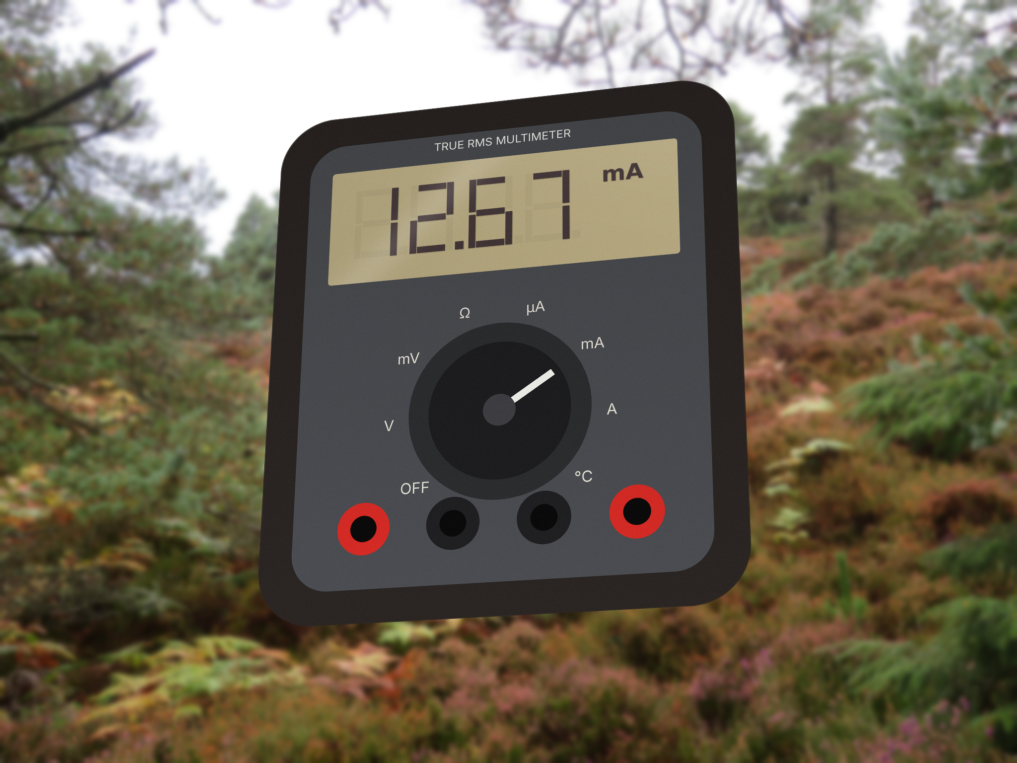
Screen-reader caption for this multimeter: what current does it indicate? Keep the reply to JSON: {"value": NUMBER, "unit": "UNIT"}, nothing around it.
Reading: {"value": 12.67, "unit": "mA"}
